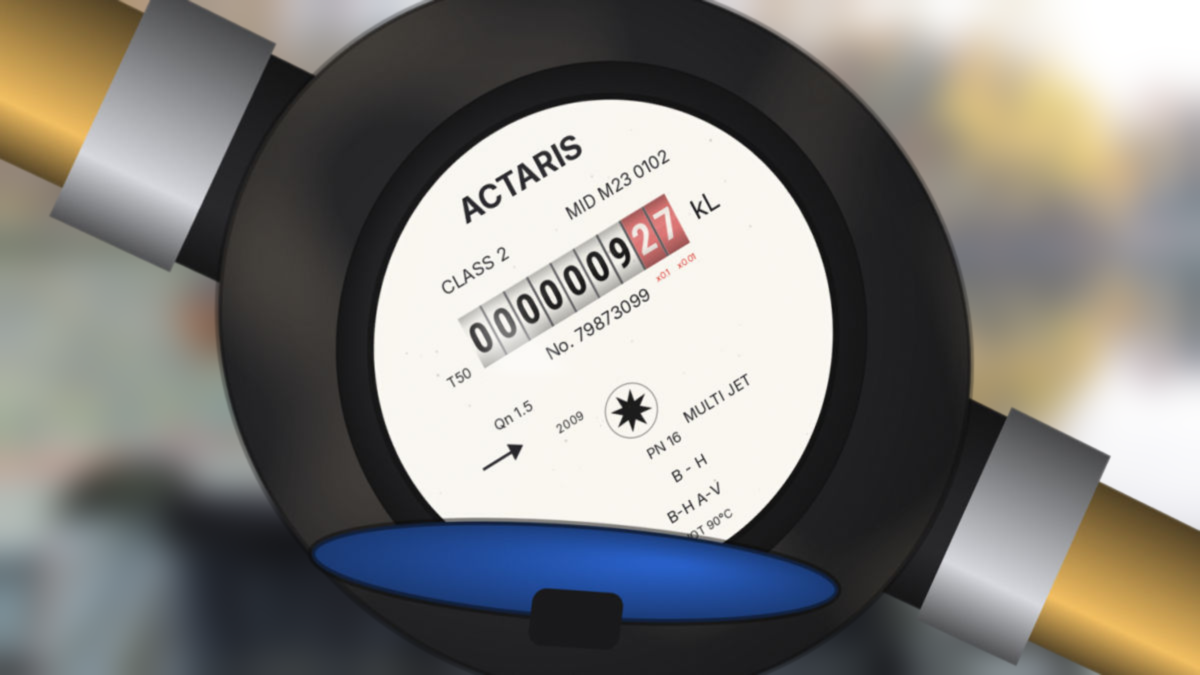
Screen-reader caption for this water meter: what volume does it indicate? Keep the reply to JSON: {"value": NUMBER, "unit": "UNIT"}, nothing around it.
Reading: {"value": 9.27, "unit": "kL"}
